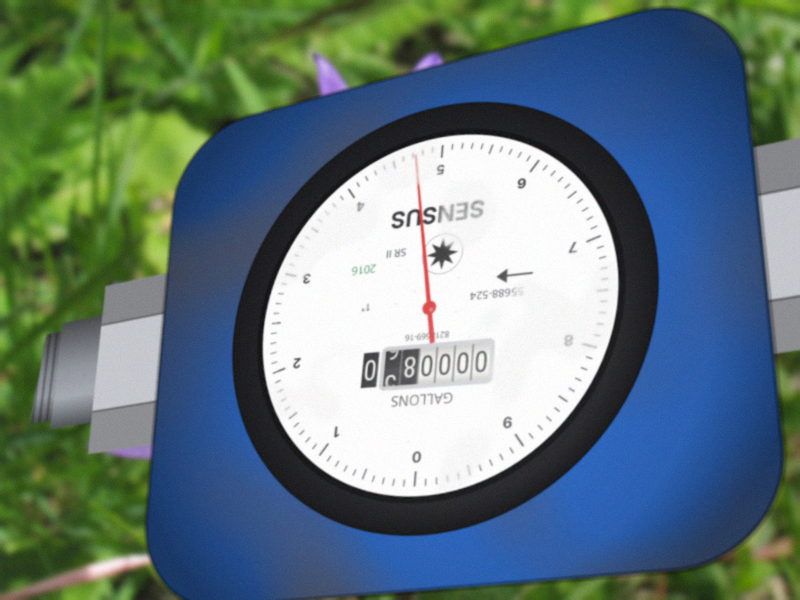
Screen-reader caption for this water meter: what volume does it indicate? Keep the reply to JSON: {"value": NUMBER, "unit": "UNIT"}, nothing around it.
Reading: {"value": 854.7, "unit": "gal"}
